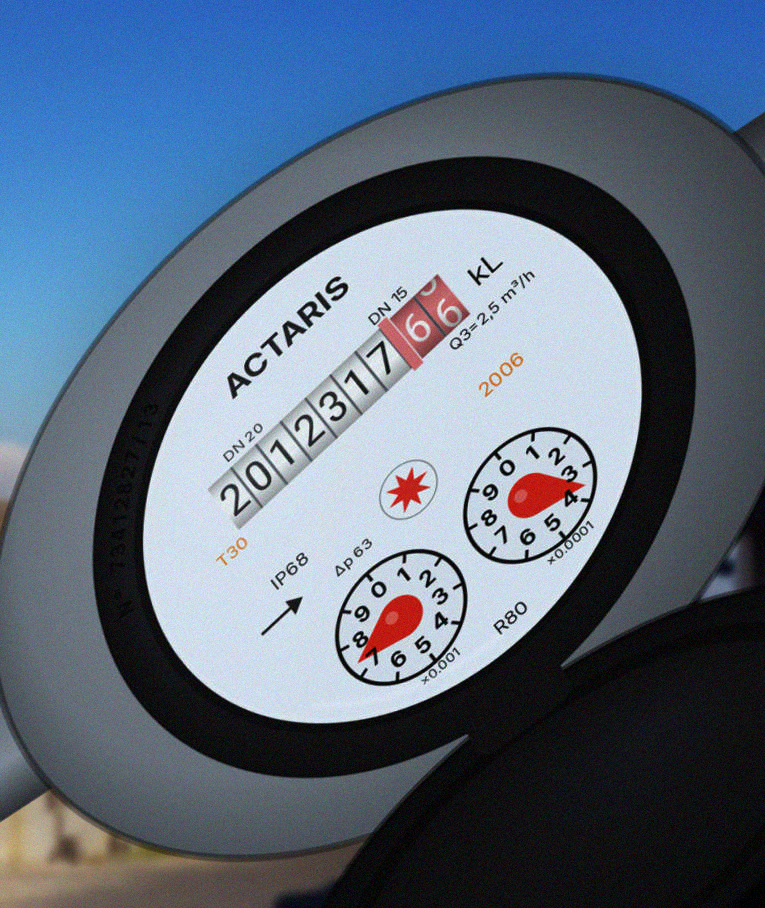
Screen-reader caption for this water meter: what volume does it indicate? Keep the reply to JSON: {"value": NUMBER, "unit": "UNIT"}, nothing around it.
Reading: {"value": 2012317.6573, "unit": "kL"}
